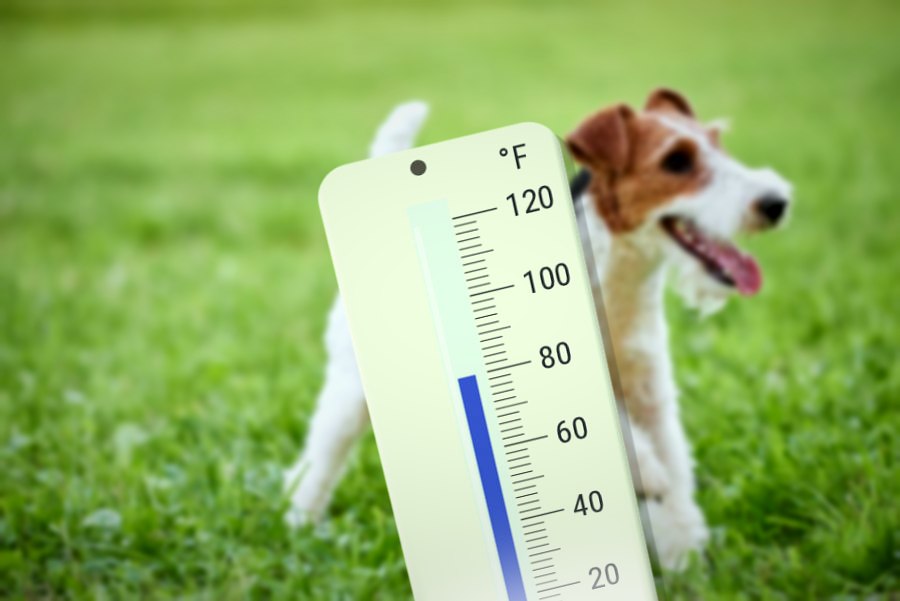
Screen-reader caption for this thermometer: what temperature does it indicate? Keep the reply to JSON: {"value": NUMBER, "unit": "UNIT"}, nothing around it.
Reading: {"value": 80, "unit": "°F"}
